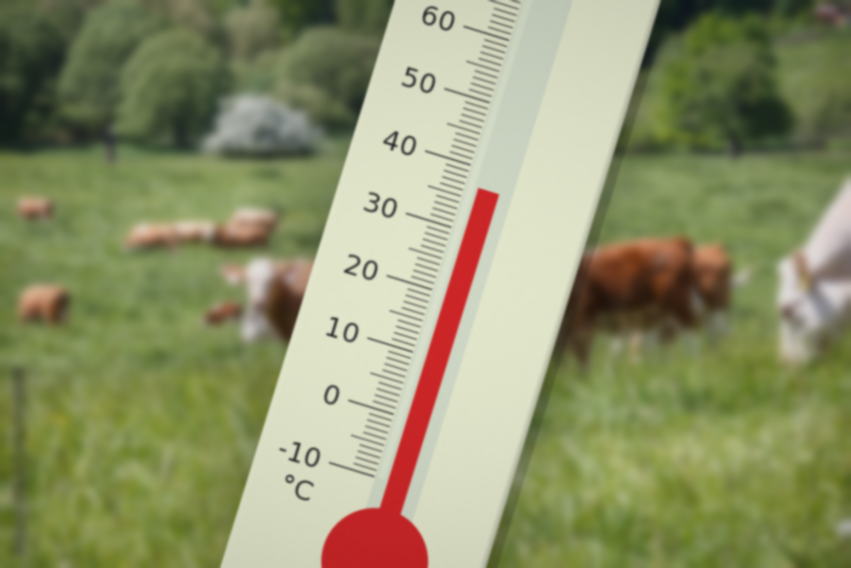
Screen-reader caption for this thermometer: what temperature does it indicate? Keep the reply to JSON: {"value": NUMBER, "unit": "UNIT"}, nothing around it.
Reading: {"value": 37, "unit": "°C"}
